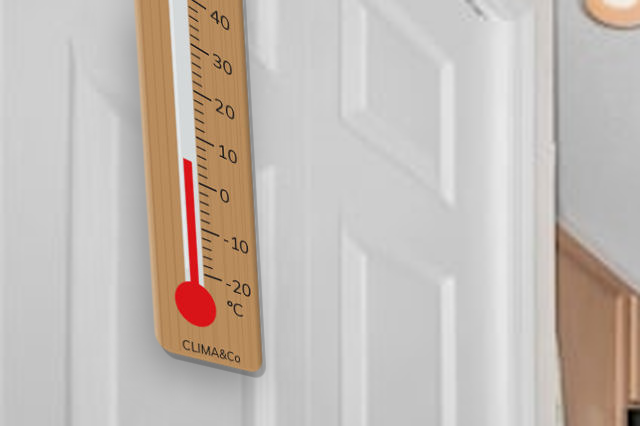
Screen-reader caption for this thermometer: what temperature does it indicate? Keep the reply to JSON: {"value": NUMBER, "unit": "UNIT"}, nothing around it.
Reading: {"value": 4, "unit": "°C"}
